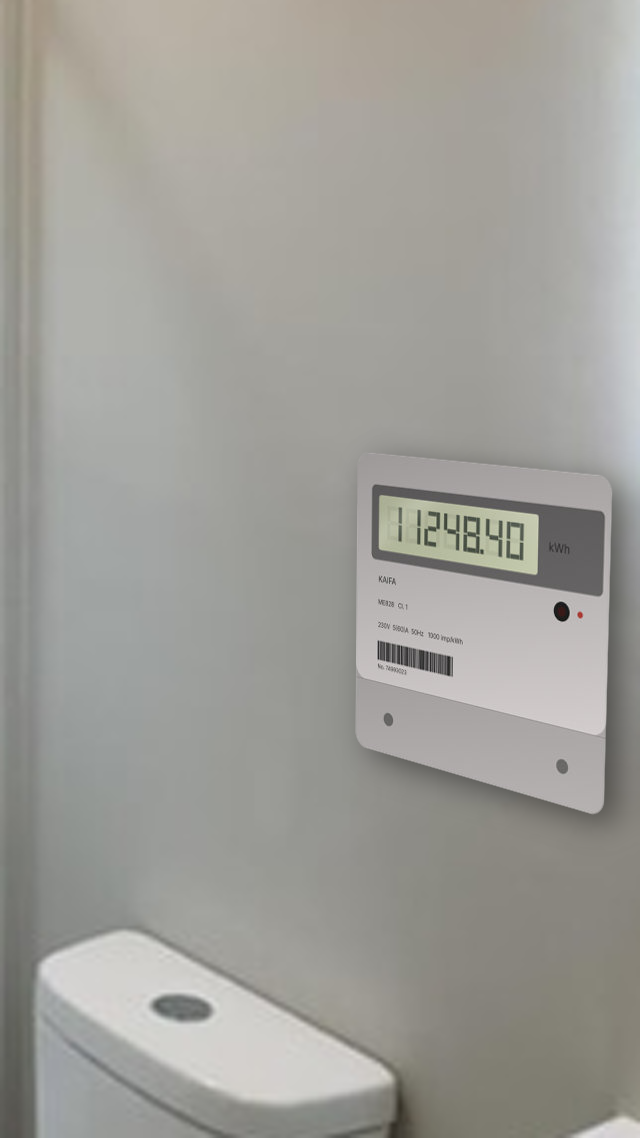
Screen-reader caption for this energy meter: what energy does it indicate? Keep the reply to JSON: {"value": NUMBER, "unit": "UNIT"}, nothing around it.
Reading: {"value": 11248.40, "unit": "kWh"}
